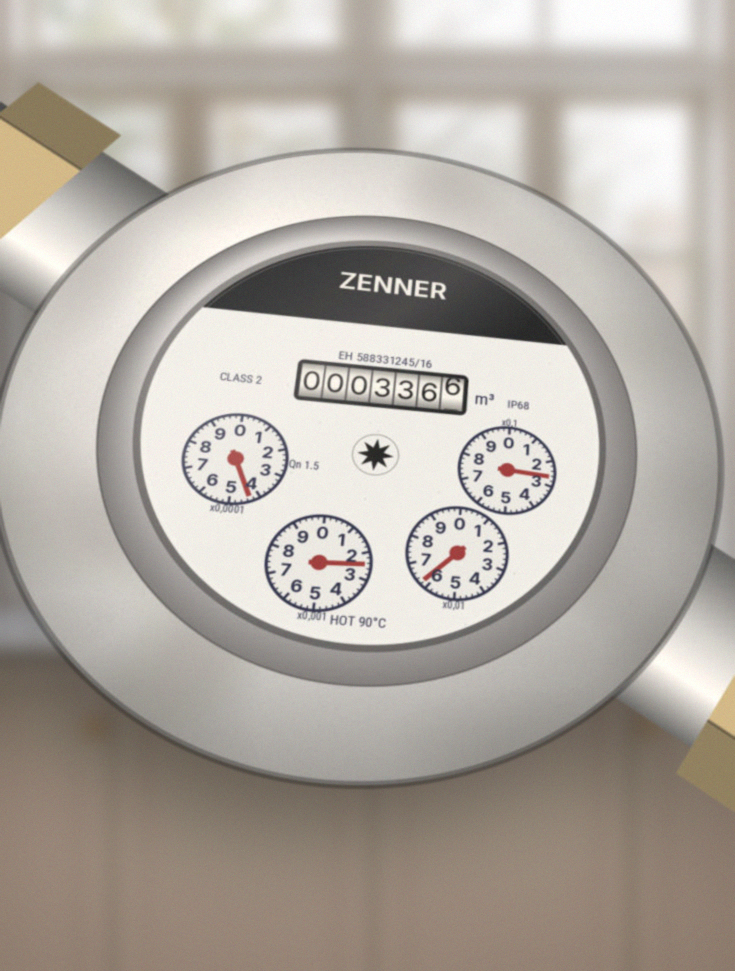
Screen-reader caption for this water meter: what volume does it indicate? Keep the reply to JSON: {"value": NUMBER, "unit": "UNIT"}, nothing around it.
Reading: {"value": 3366.2624, "unit": "m³"}
